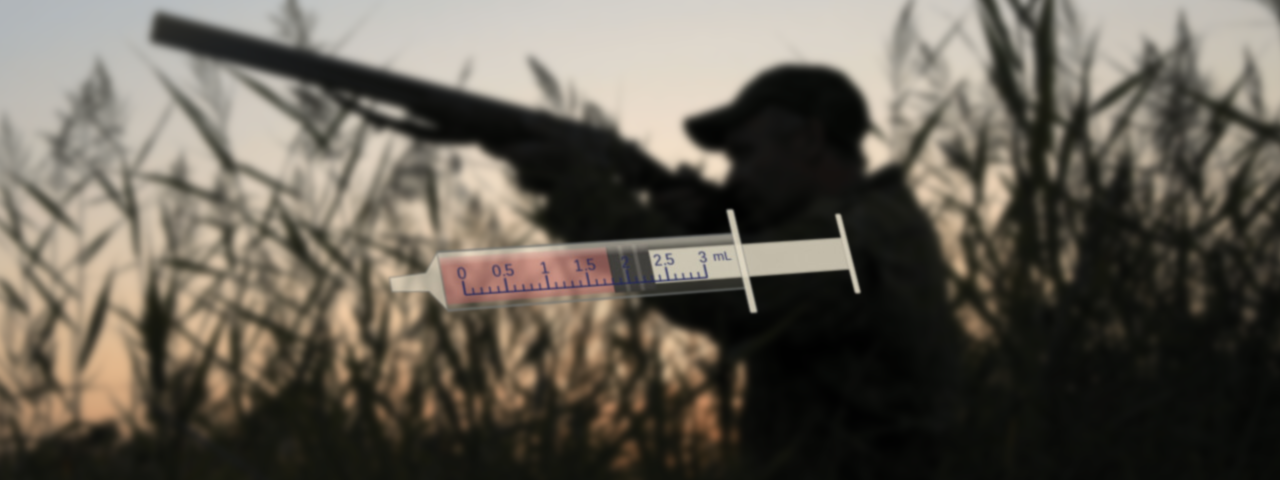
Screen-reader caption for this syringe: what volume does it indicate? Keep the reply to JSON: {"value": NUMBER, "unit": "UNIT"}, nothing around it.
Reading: {"value": 1.8, "unit": "mL"}
